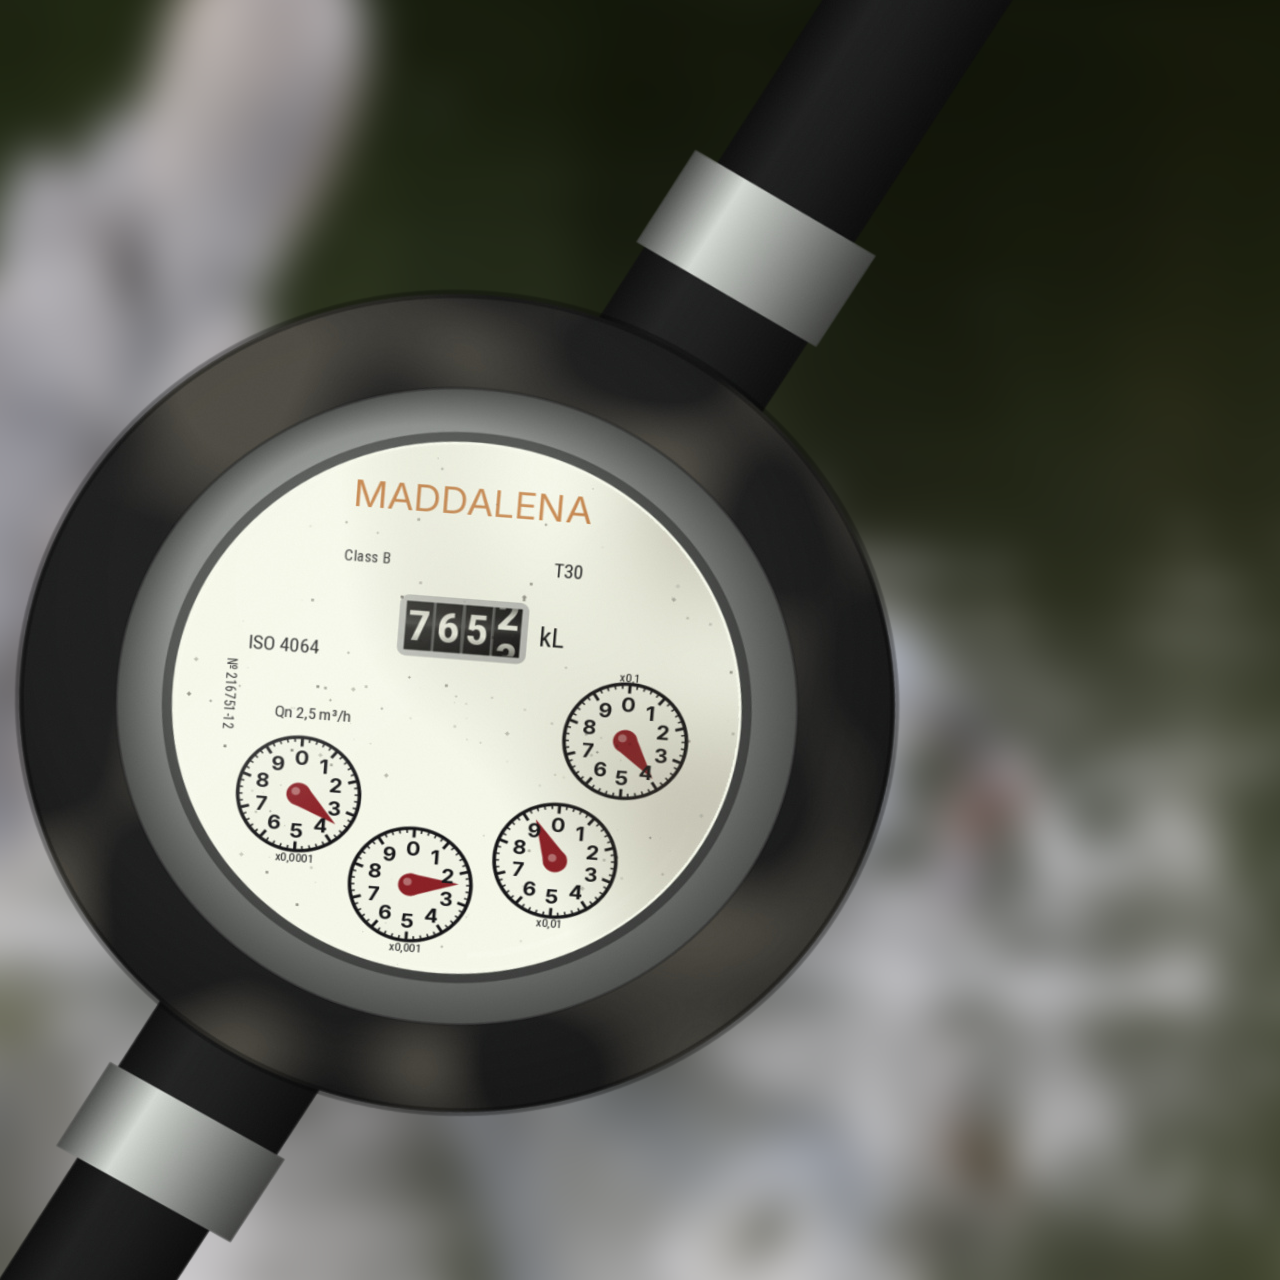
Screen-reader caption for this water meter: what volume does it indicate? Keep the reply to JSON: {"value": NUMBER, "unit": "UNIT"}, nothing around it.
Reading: {"value": 7652.3923, "unit": "kL"}
